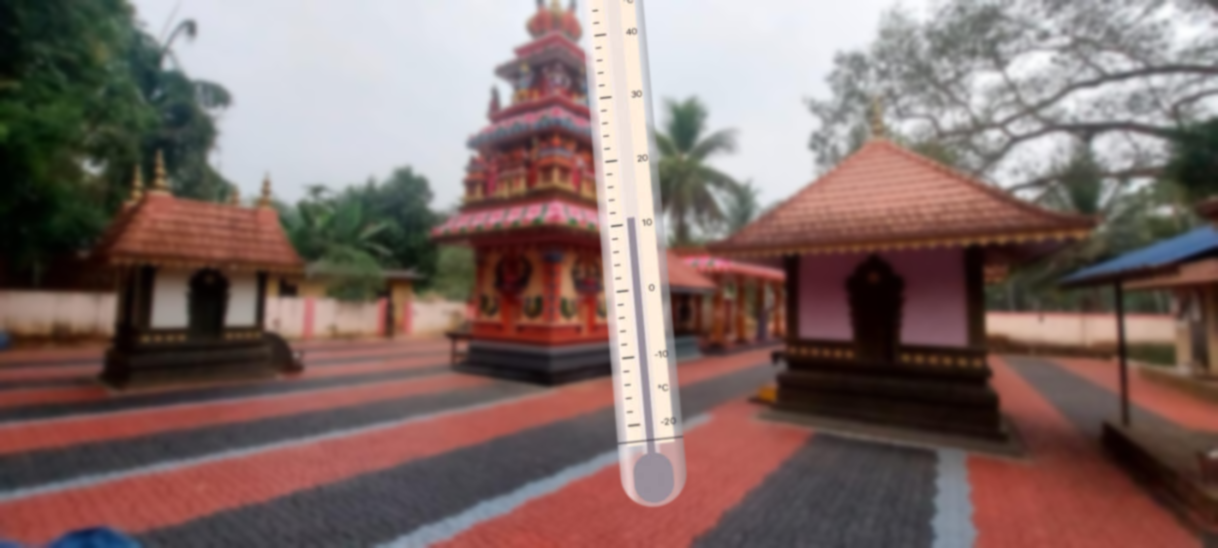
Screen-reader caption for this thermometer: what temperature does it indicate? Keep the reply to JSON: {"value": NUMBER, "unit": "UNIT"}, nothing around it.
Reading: {"value": 11, "unit": "°C"}
